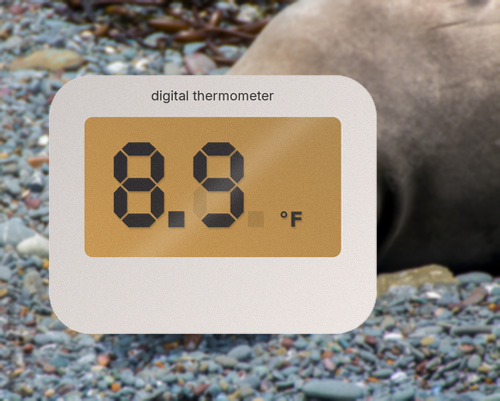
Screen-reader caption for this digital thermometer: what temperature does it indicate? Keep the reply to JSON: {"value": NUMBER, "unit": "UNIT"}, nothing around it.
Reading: {"value": 8.9, "unit": "°F"}
